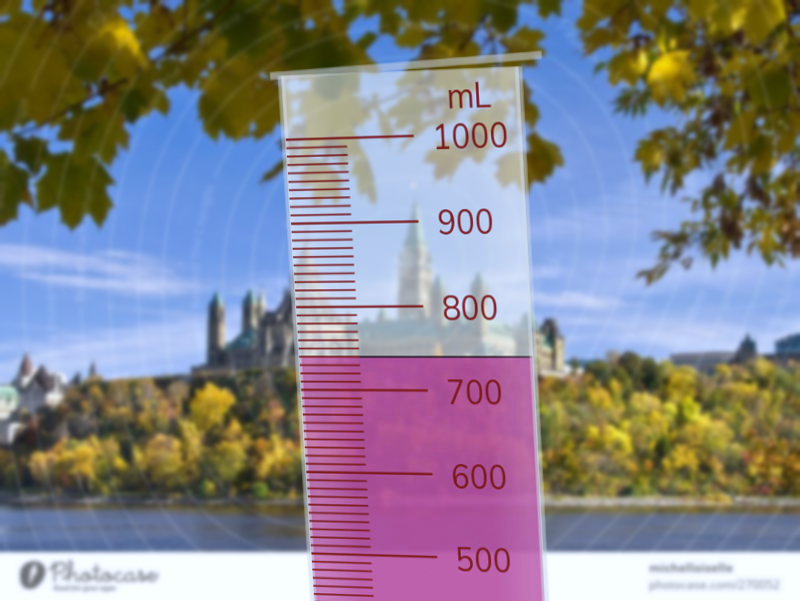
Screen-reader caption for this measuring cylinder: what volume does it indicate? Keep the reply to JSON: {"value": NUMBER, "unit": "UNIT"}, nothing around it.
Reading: {"value": 740, "unit": "mL"}
